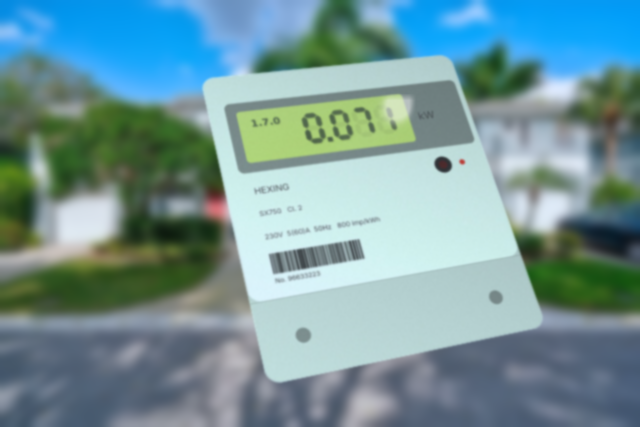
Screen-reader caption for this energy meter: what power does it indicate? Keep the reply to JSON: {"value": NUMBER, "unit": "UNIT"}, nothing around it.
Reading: {"value": 0.071, "unit": "kW"}
